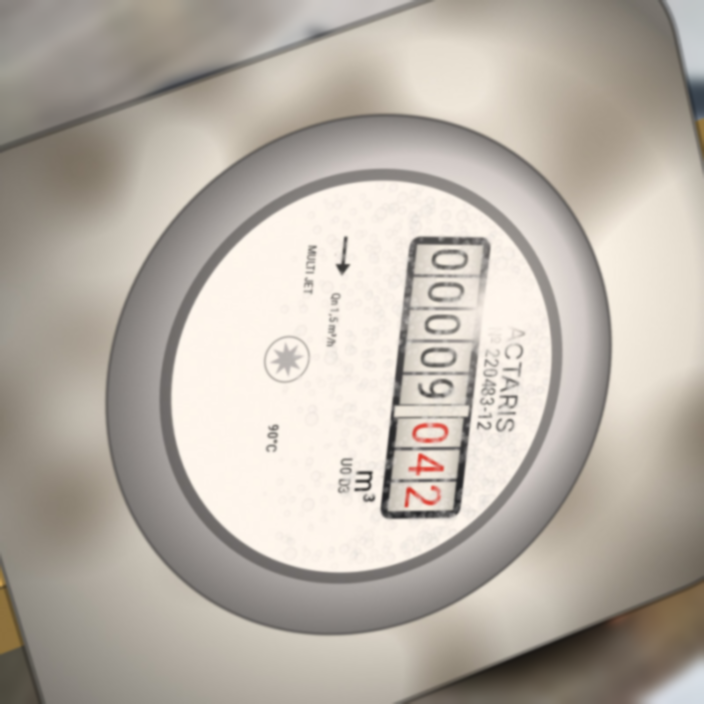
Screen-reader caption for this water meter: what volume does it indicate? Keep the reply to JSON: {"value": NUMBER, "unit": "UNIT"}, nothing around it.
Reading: {"value": 9.042, "unit": "m³"}
